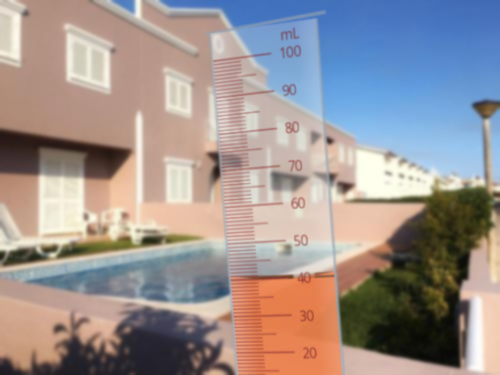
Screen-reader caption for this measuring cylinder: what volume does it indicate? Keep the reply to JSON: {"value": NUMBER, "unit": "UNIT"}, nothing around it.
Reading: {"value": 40, "unit": "mL"}
